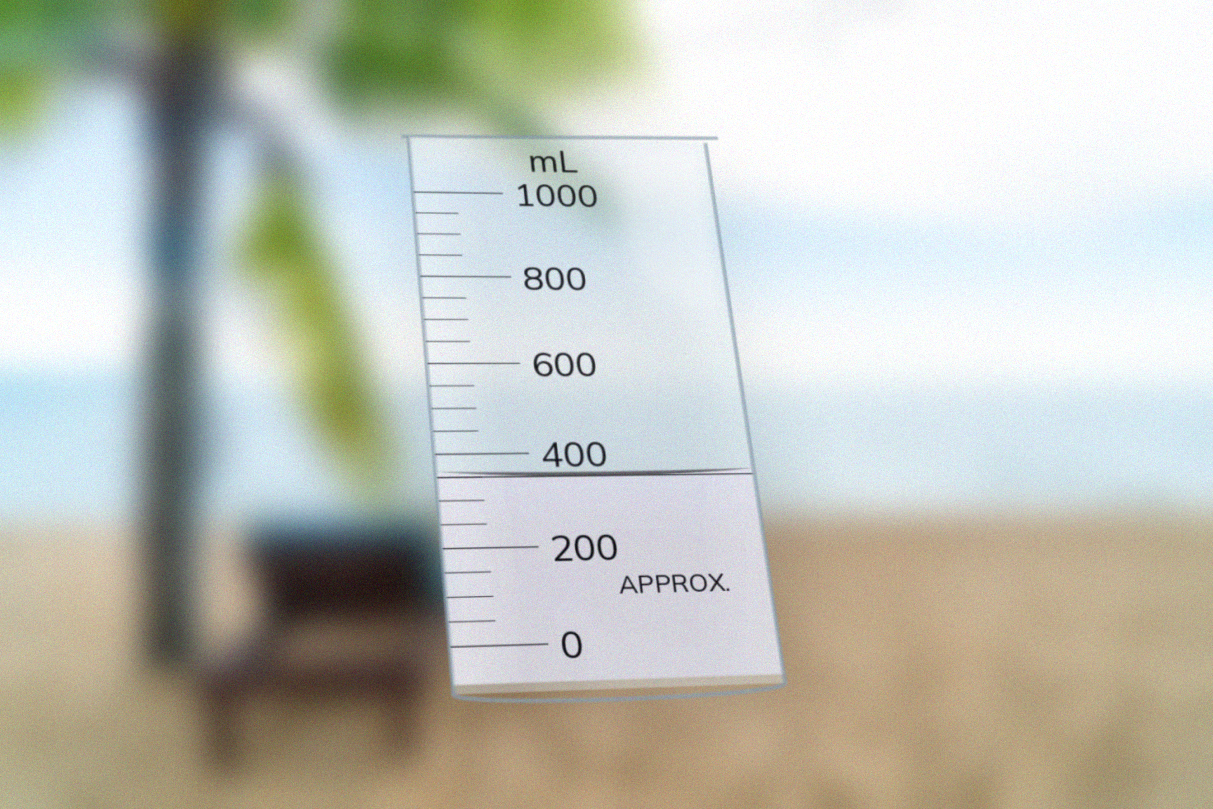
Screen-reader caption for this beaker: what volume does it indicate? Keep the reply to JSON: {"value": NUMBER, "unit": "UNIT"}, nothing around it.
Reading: {"value": 350, "unit": "mL"}
